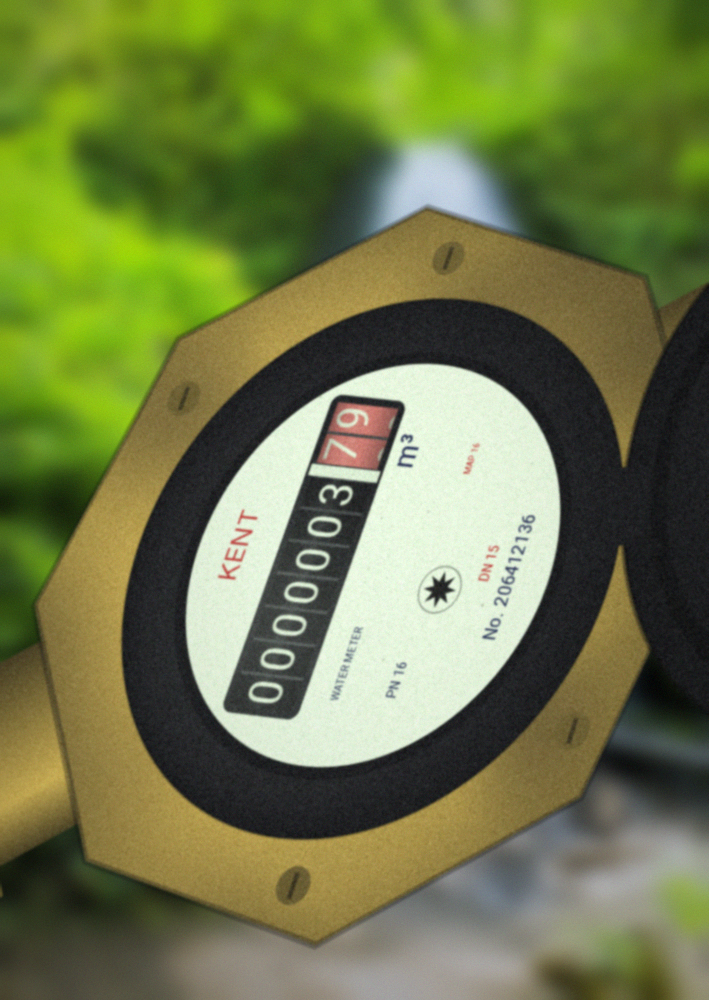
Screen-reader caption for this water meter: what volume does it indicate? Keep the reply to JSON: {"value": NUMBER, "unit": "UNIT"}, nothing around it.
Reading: {"value": 3.79, "unit": "m³"}
